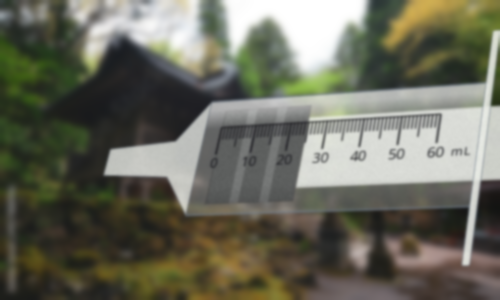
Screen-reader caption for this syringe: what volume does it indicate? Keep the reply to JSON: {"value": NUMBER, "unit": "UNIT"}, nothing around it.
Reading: {"value": 0, "unit": "mL"}
